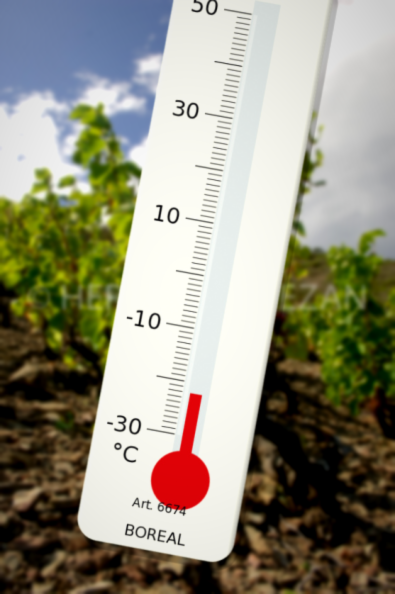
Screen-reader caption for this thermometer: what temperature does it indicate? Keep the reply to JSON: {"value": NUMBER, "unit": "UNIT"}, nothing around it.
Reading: {"value": -22, "unit": "°C"}
